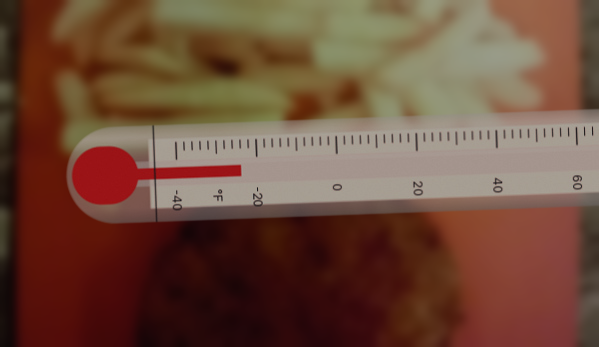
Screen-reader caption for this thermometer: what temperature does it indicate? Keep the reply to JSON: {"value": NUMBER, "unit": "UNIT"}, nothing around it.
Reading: {"value": -24, "unit": "°F"}
